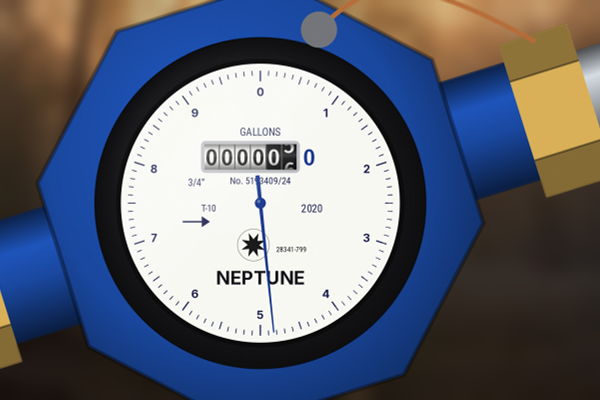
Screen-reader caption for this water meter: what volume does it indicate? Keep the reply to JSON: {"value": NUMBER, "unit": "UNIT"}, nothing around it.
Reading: {"value": 54.8, "unit": "gal"}
